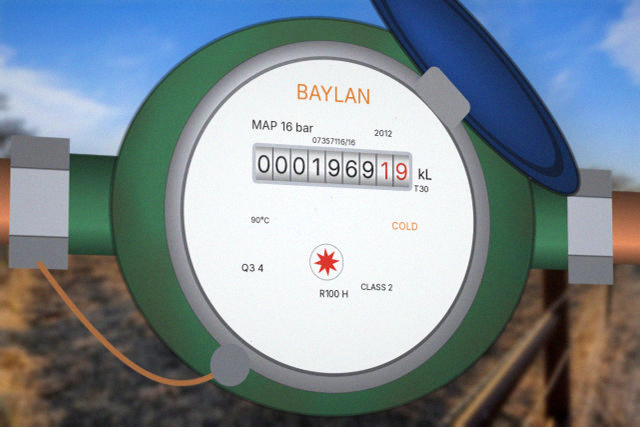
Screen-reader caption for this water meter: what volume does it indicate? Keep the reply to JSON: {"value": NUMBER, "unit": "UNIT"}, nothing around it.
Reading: {"value": 1969.19, "unit": "kL"}
